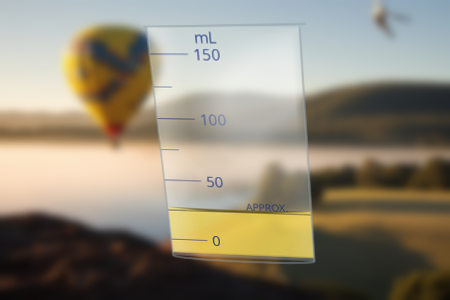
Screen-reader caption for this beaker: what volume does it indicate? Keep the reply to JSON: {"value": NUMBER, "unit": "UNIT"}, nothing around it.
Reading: {"value": 25, "unit": "mL"}
